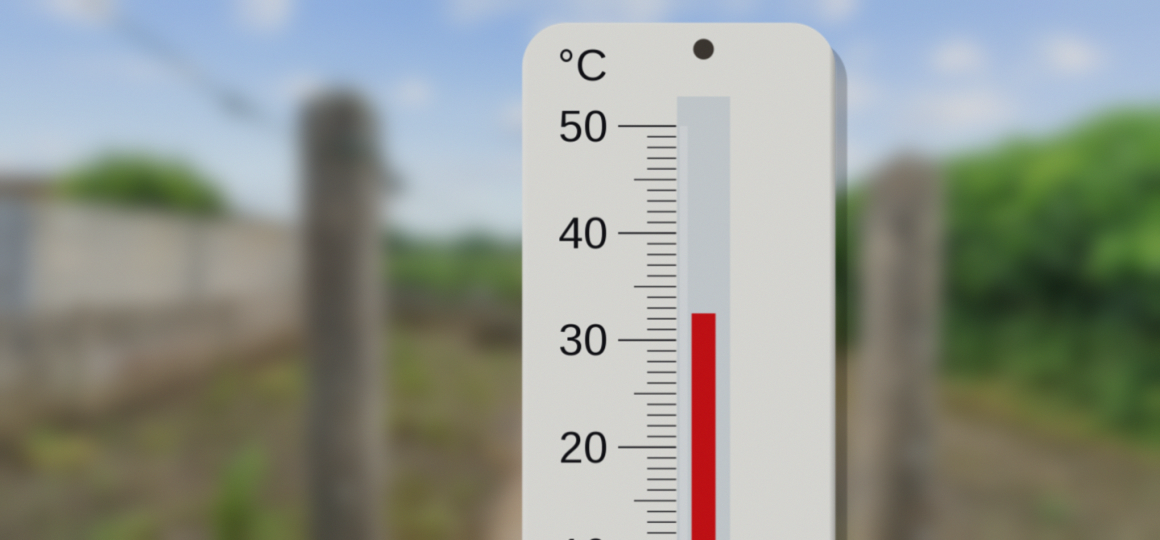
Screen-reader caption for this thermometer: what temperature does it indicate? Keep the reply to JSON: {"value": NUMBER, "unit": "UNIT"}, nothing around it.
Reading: {"value": 32.5, "unit": "°C"}
